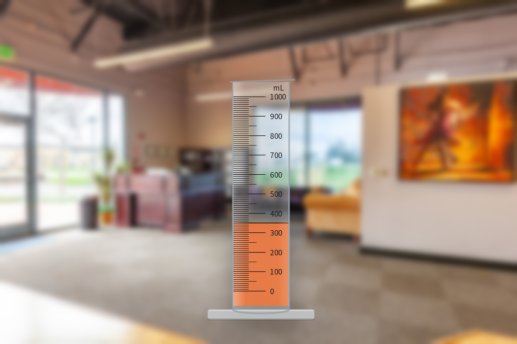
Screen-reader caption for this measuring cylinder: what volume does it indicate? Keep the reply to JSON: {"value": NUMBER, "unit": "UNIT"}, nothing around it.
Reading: {"value": 350, "unit": "mL"}
